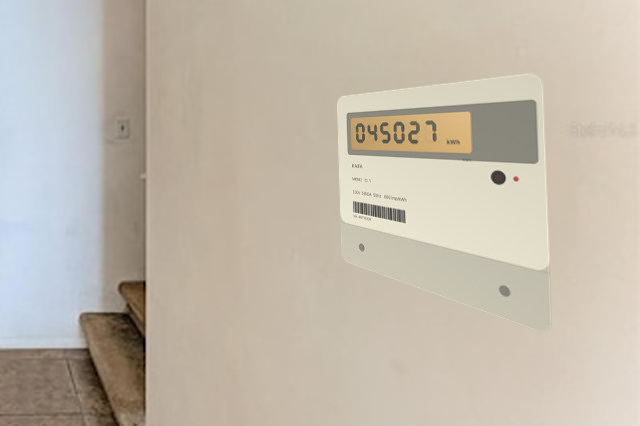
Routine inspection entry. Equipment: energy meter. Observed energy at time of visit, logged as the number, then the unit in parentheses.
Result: 45027 (kWh)
